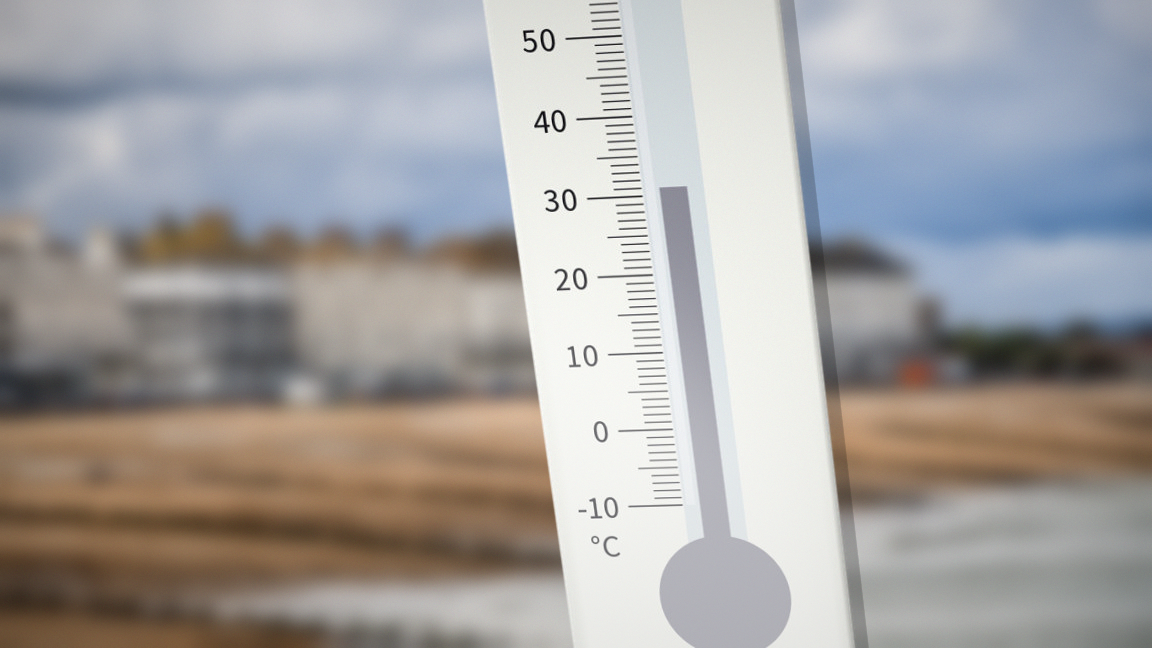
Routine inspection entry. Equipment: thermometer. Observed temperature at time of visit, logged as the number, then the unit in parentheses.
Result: 31 (°C)
